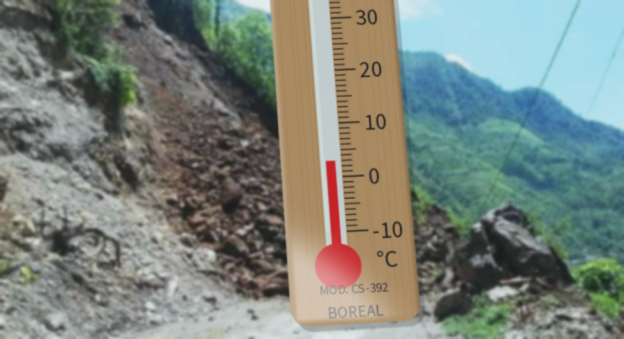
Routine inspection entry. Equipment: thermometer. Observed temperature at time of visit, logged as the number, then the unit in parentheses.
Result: 3 (°C)
